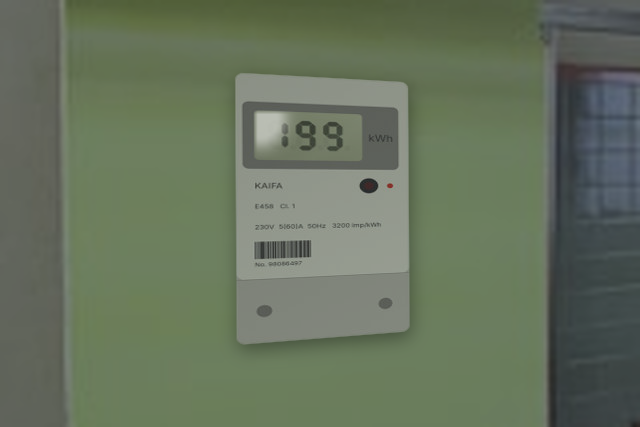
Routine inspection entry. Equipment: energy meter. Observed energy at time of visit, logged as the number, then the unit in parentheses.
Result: 199 (kWh)
